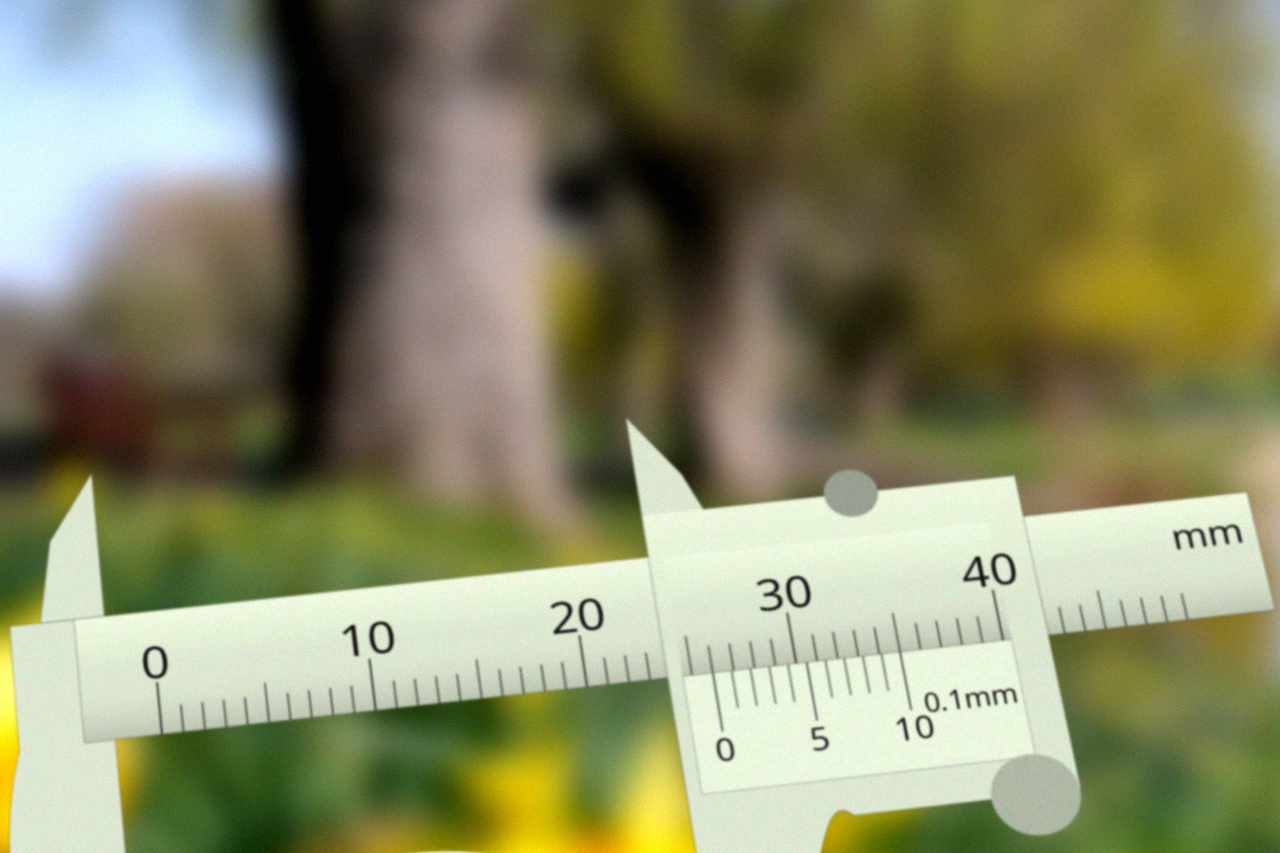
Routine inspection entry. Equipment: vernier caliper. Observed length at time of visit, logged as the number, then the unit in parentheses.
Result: 26.0 (mm)
